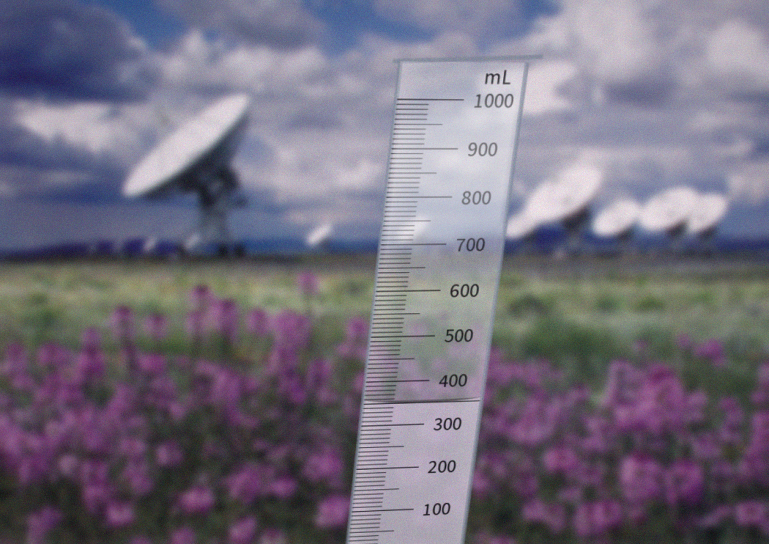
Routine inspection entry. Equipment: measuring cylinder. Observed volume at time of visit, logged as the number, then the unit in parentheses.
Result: 350 (mL)
